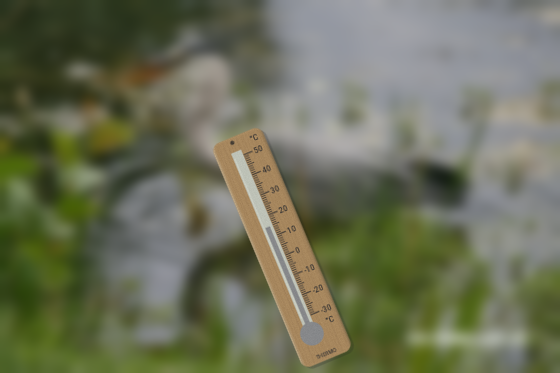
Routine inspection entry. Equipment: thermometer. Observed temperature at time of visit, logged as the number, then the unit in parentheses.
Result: 15 (°C)
